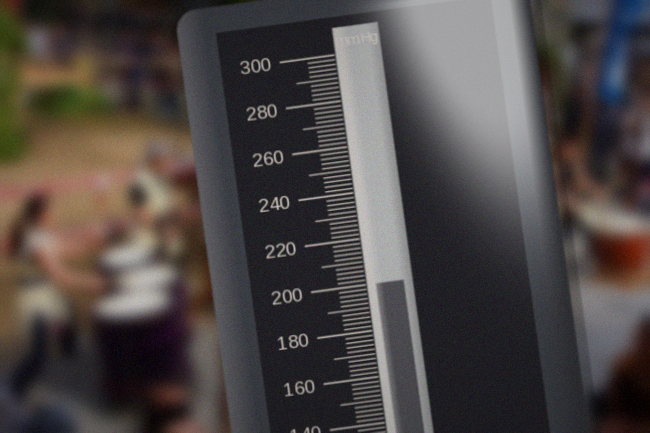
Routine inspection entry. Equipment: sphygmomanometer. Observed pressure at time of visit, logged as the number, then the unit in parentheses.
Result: 200 (mmHg)
